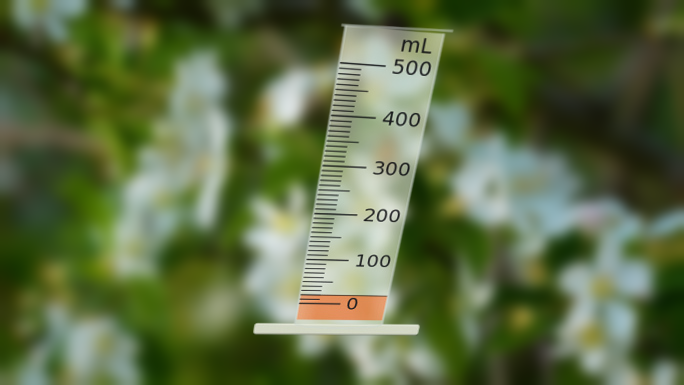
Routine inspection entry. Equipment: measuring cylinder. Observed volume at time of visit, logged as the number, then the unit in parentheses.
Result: 20 (mL)
